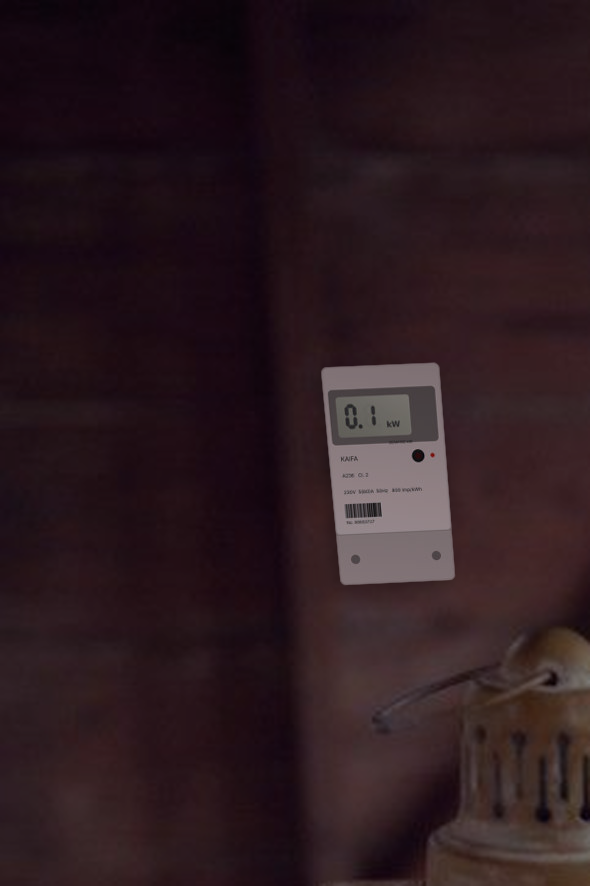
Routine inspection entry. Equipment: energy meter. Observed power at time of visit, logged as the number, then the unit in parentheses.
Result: 0.1 (kW)
